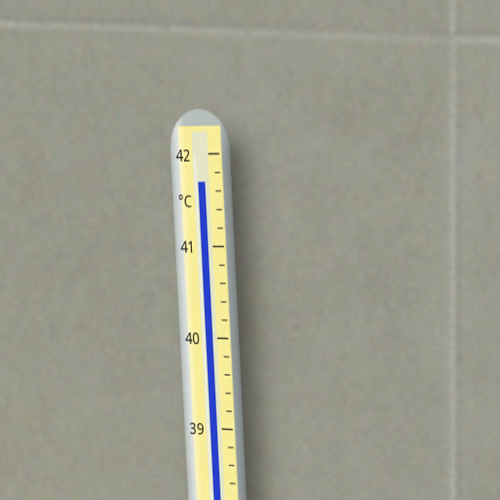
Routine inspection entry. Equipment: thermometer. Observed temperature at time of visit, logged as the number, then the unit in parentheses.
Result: 41.7 (°C)
